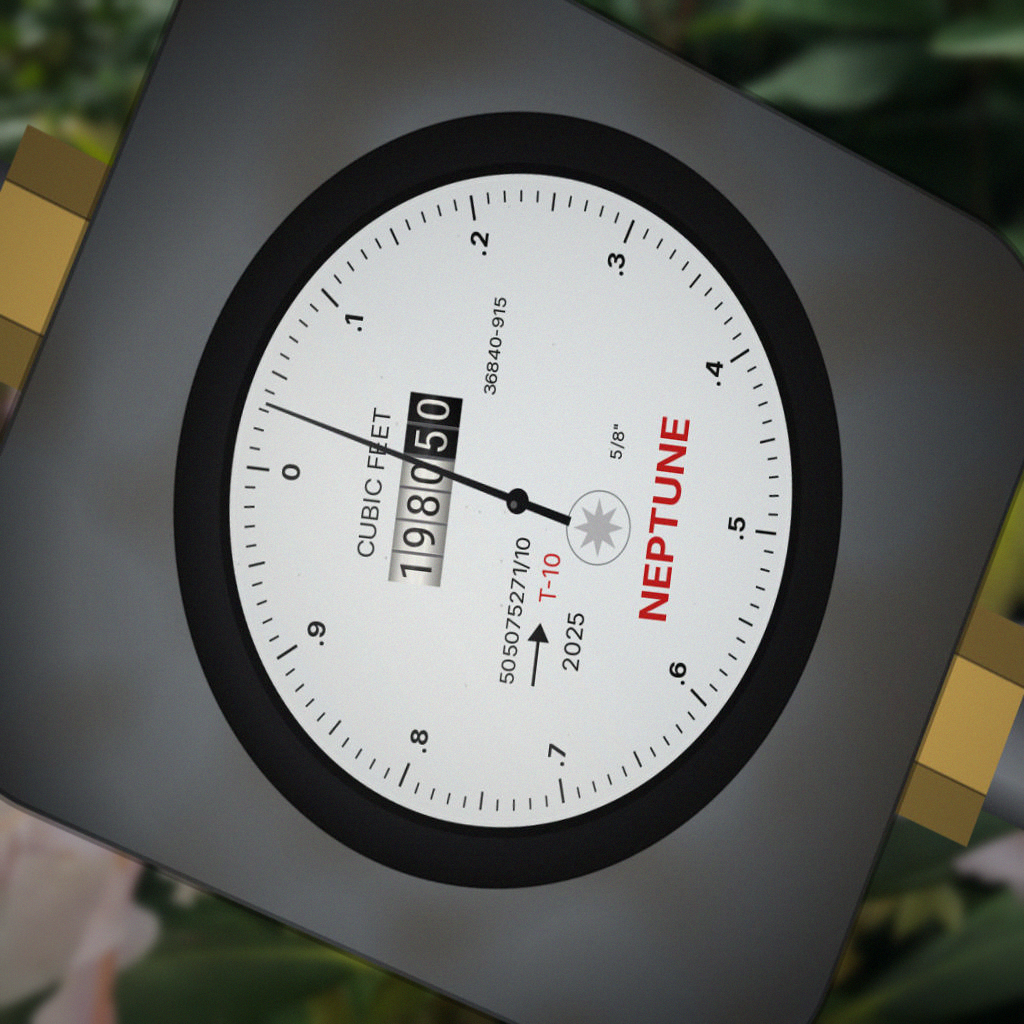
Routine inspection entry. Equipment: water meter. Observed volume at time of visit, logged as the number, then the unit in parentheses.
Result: 198050.03 (ft³)
